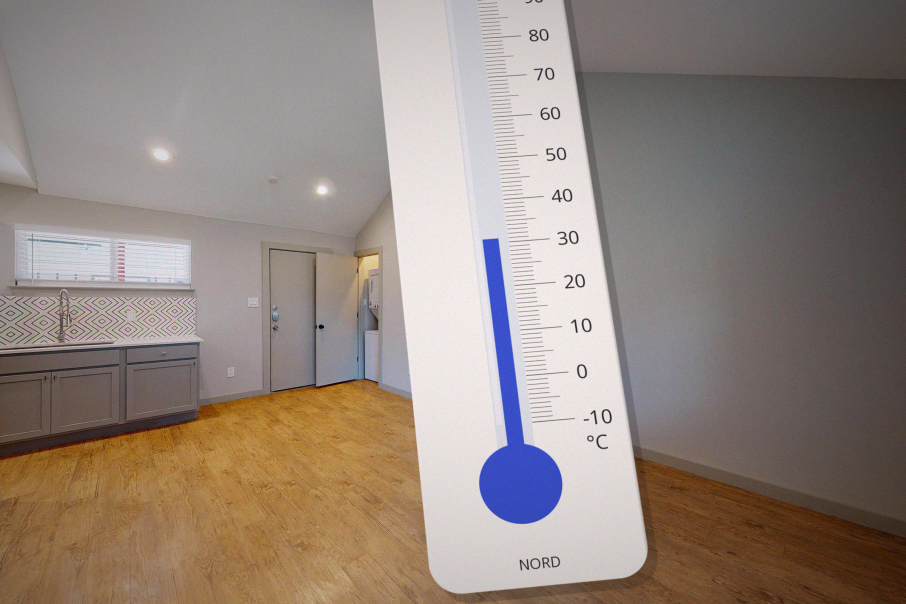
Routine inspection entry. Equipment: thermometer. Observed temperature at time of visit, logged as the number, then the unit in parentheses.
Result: 31 (°C)
